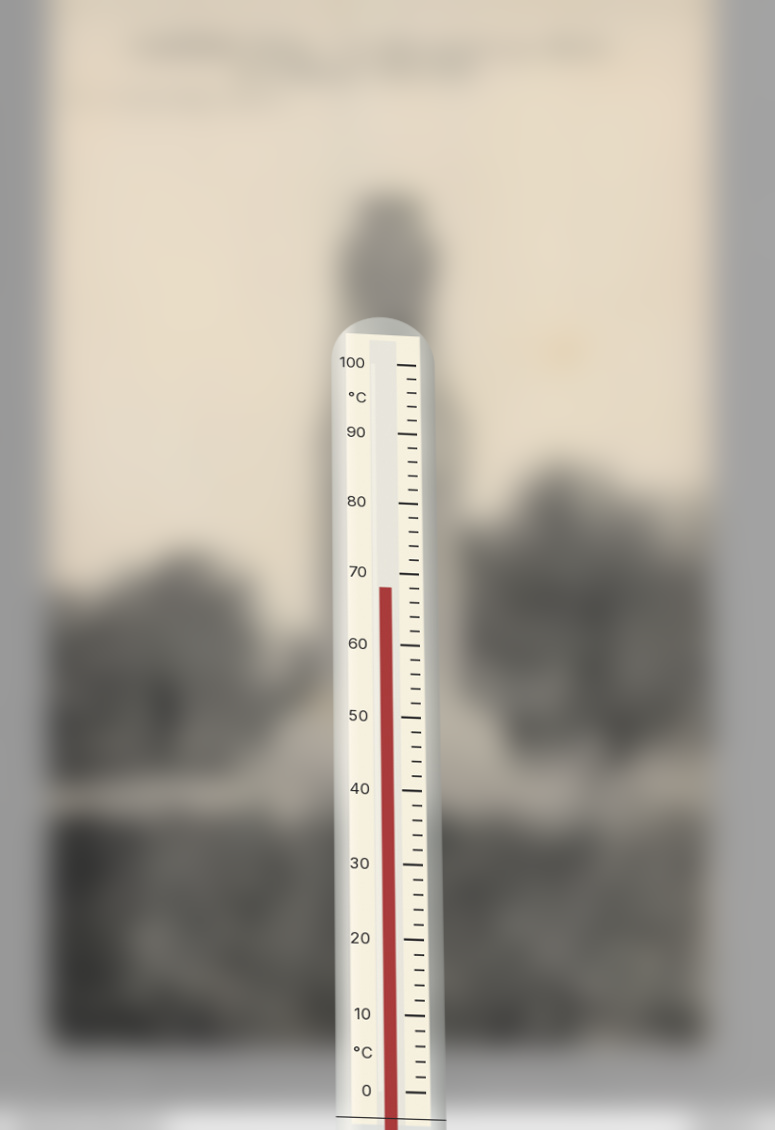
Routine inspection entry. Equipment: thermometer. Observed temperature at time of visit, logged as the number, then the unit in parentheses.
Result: 68 (°C)
